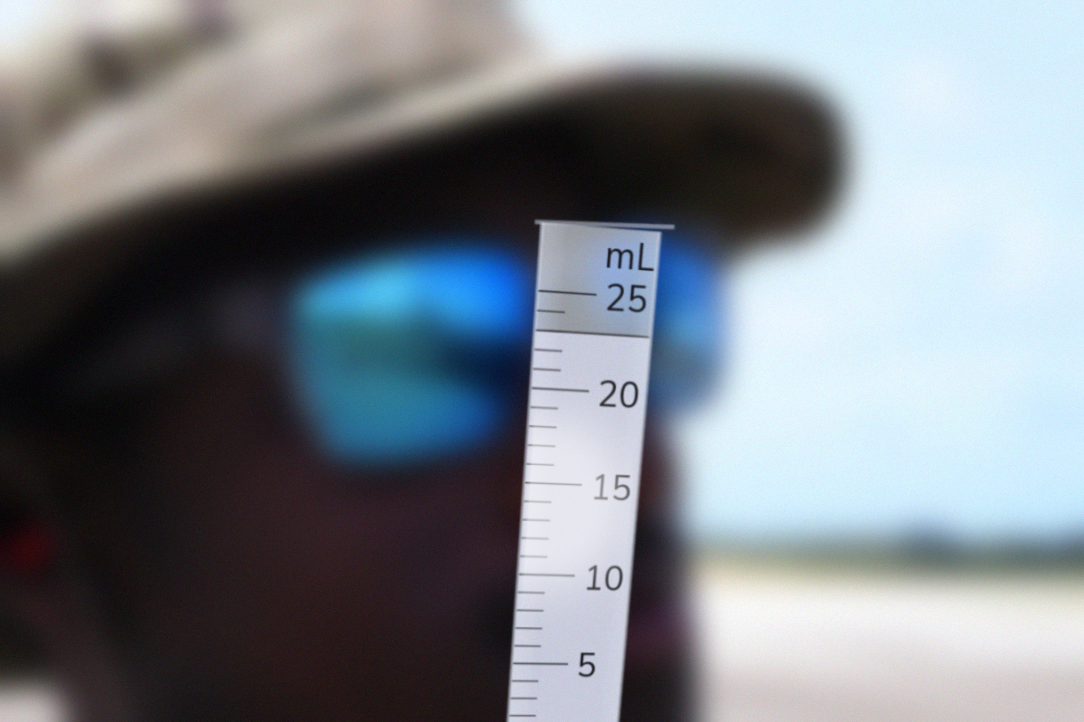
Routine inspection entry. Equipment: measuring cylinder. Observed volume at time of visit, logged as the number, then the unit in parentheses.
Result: 23 (mL)
